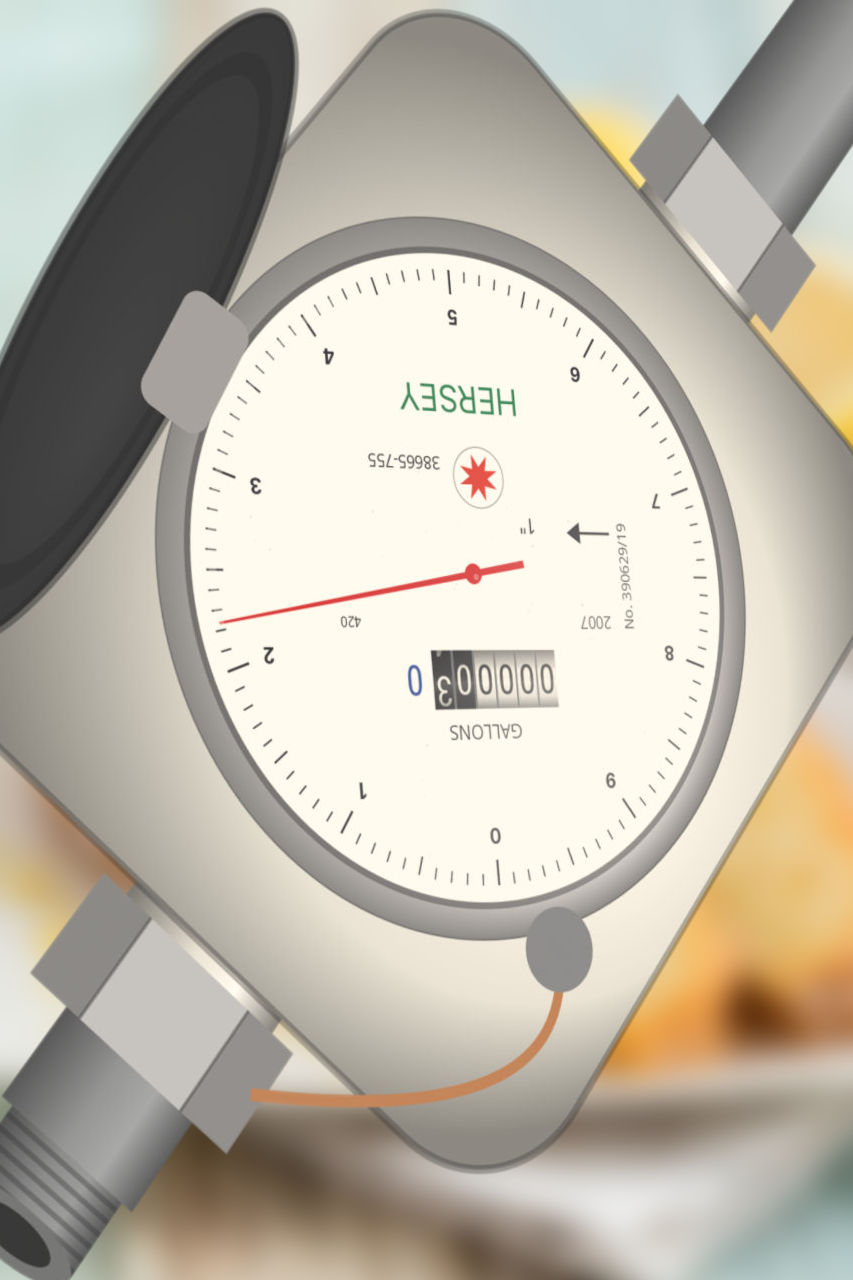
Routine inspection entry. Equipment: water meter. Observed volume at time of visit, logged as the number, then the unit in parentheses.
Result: 32.2 (gal)
